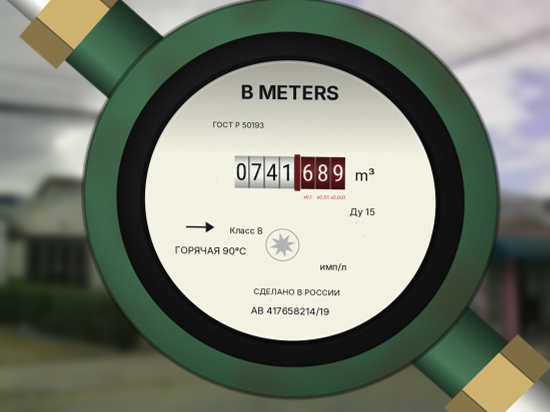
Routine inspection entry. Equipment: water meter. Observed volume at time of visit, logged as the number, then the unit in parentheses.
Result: 741.689 (m³)
